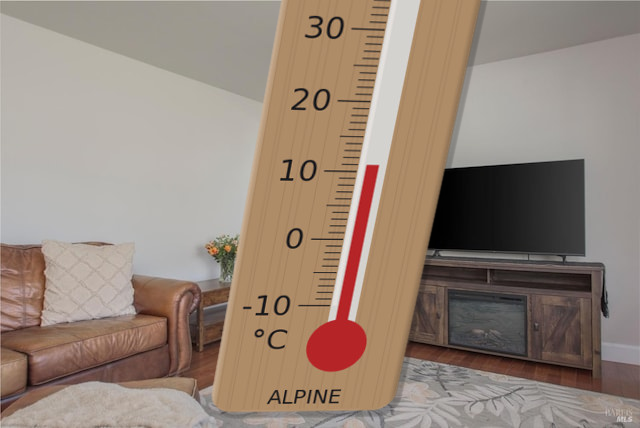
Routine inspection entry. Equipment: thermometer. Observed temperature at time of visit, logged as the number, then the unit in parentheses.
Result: 11 (°C)
